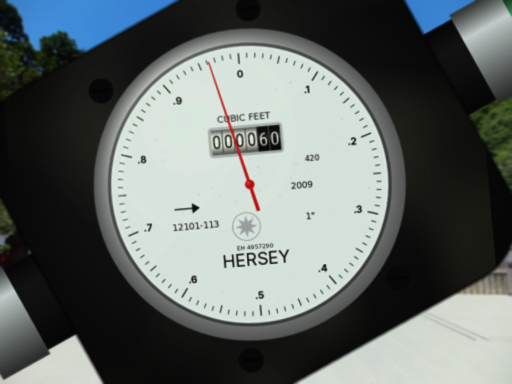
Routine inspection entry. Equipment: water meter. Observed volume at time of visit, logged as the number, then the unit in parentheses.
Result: 59.96 (ft³)
